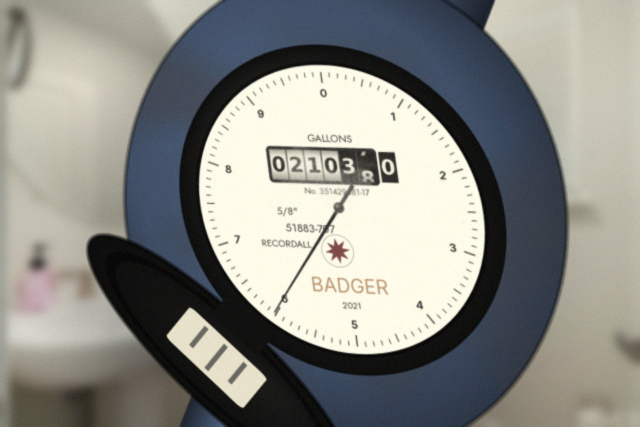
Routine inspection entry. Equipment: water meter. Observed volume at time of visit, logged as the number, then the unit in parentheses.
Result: 210376.0 (gal)
